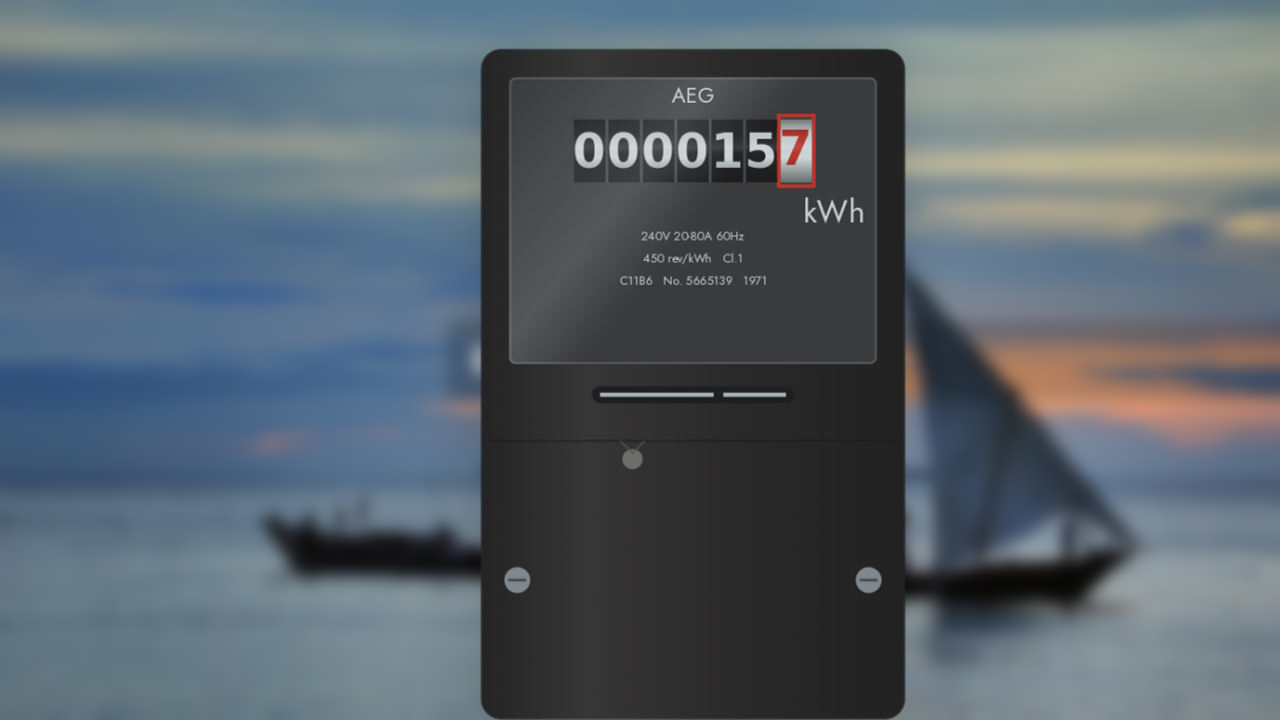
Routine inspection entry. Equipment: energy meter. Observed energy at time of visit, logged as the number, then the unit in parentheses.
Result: 15.7 (kWh)
